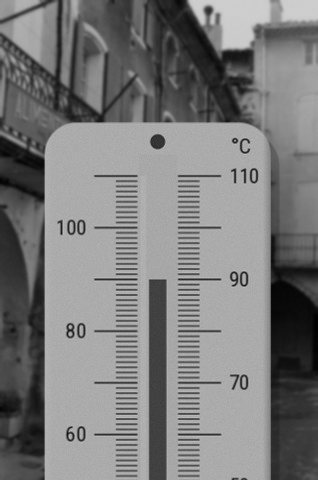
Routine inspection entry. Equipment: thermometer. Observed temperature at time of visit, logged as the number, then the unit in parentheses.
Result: 90 (°C)
